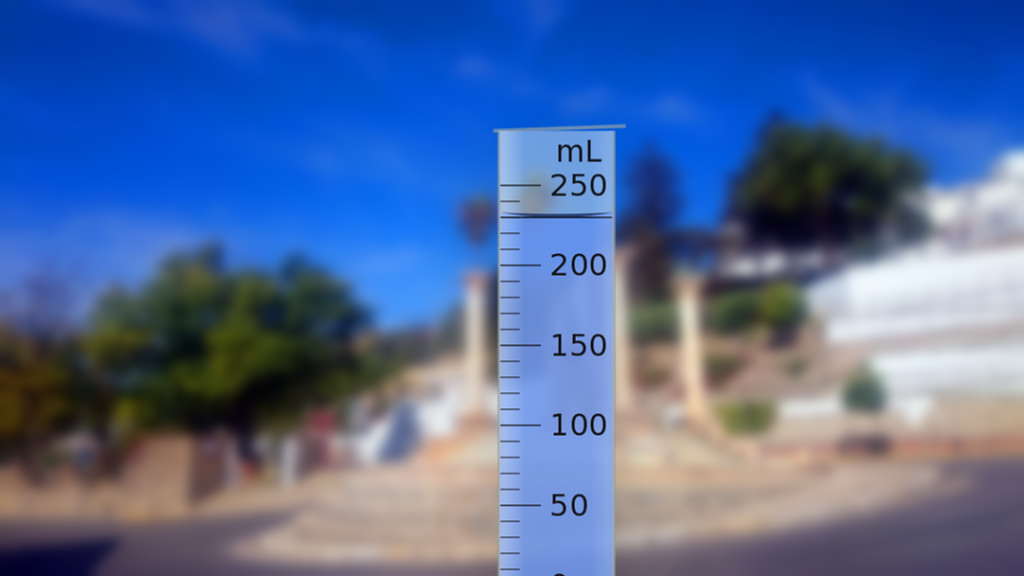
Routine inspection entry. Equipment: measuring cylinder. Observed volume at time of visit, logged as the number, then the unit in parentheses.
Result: 230 (mL)
